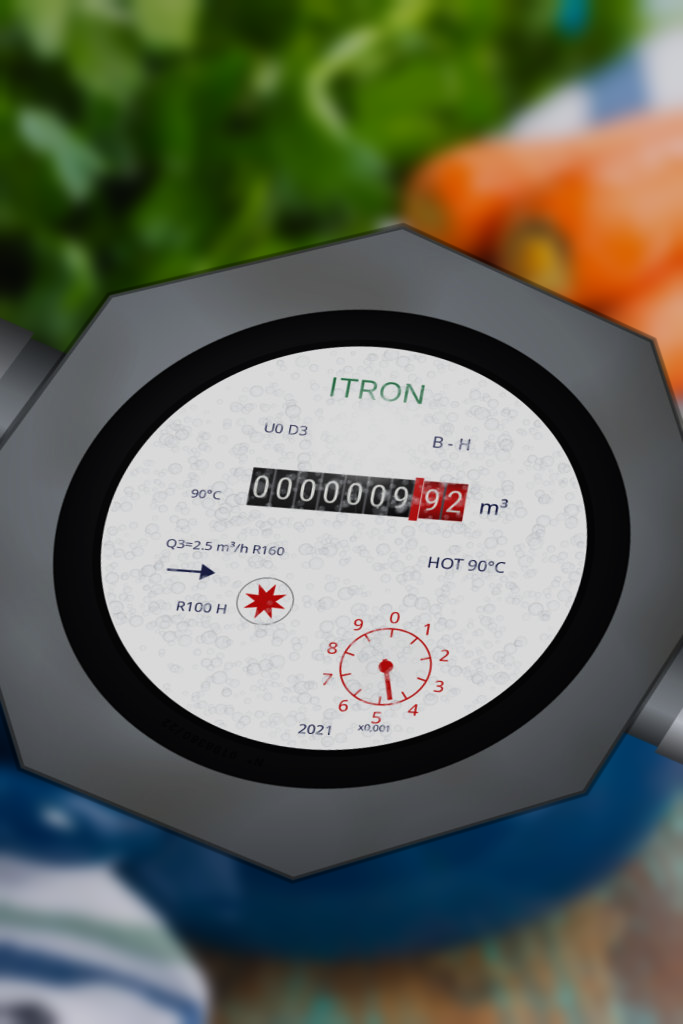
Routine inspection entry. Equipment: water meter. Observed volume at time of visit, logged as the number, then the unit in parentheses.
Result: 9.924 (m³)
